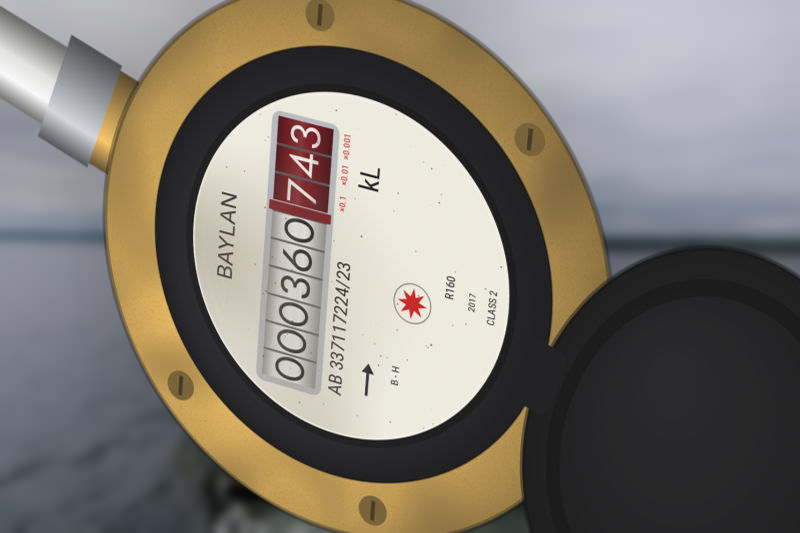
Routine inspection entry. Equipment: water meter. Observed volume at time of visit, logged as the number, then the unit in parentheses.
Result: 360.743 (kL)
